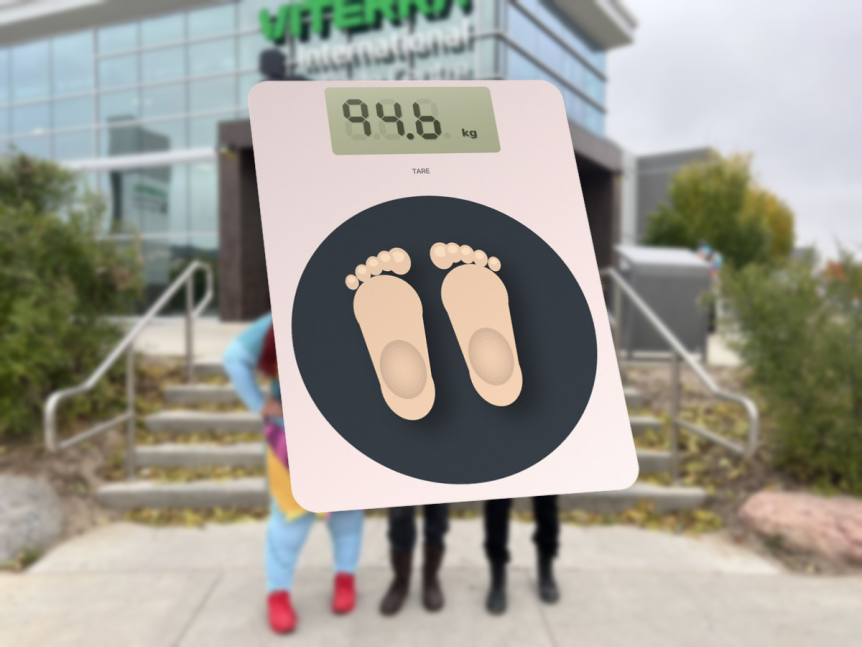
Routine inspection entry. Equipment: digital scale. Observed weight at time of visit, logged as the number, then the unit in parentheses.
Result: 94.6 (kg)
